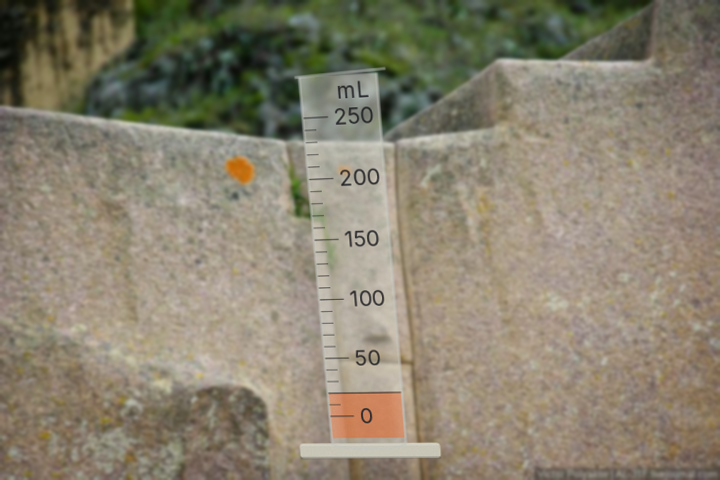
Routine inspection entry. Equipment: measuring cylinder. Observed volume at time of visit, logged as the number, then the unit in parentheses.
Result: 20 (mL)
